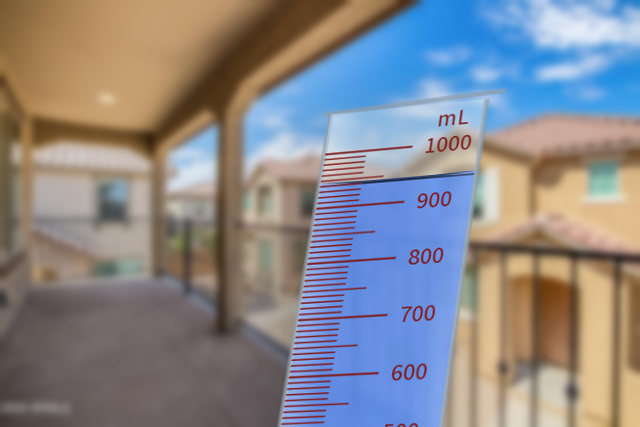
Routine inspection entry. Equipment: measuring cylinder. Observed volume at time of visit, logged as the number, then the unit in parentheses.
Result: 940 (mL)
